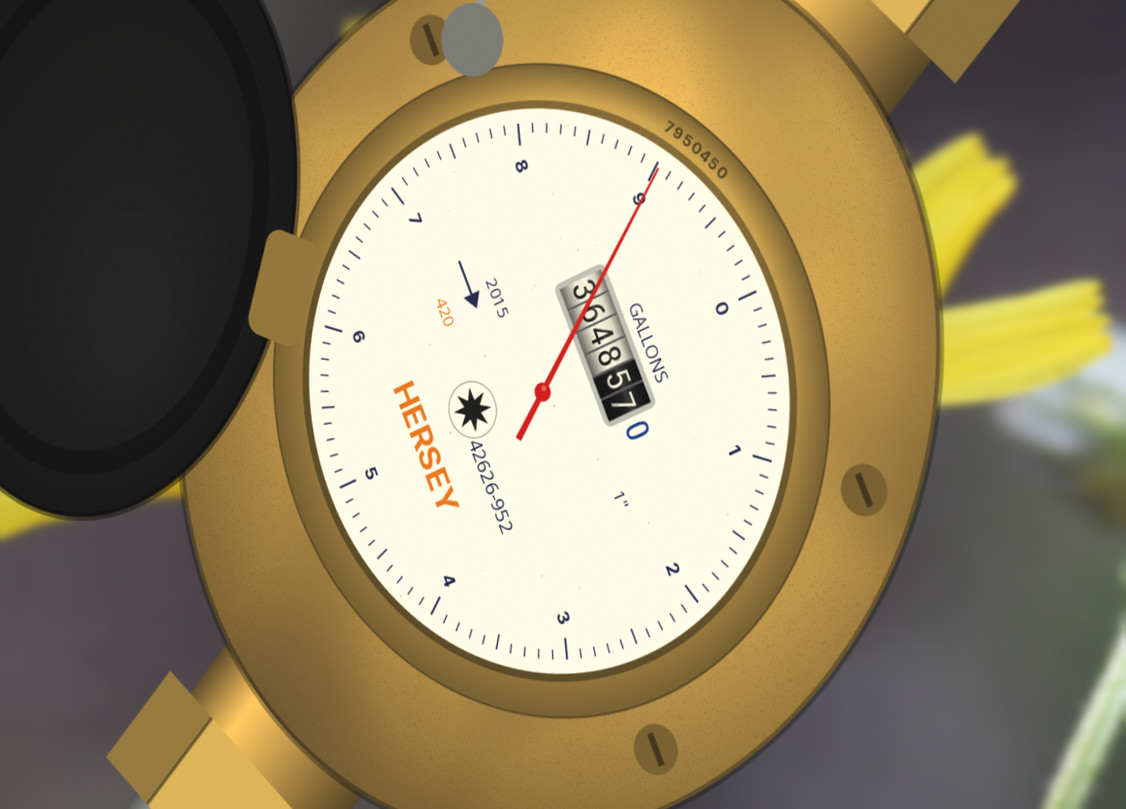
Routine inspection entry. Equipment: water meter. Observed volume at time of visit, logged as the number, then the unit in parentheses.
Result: 3648569.0 (gal)
